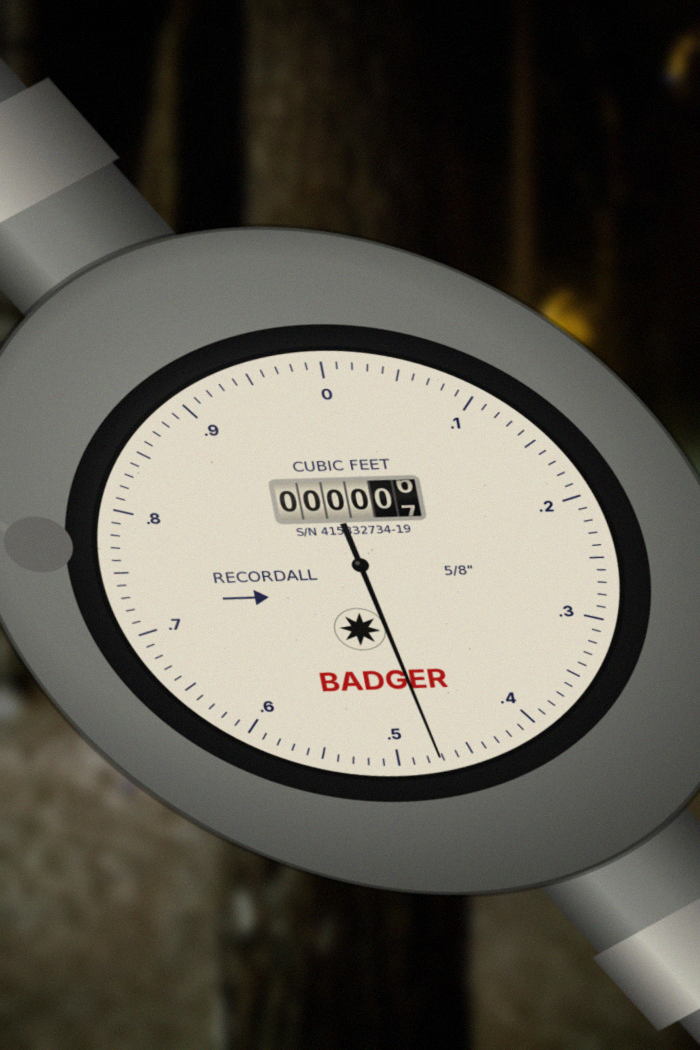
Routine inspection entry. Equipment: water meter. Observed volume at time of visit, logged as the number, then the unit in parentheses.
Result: 6.47 (ft³)
